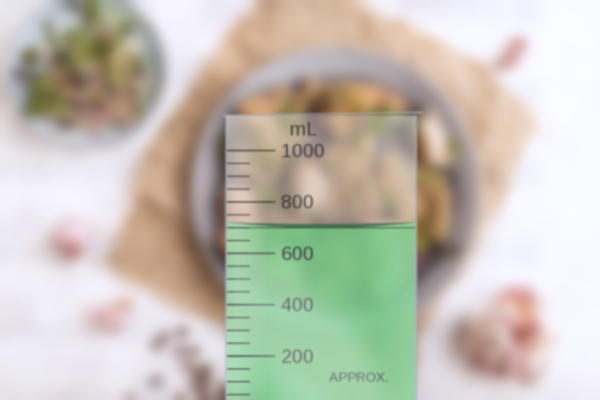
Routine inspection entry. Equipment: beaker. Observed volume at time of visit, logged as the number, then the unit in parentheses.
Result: 700 (mL)
